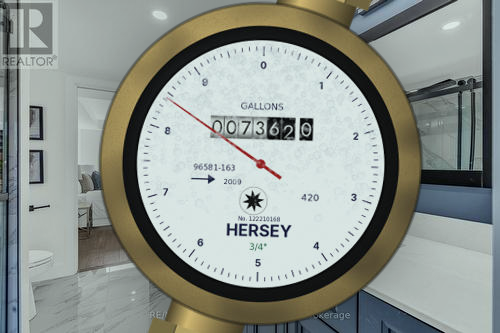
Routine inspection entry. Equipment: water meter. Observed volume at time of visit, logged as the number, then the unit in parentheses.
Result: 73618.4 (gal)
